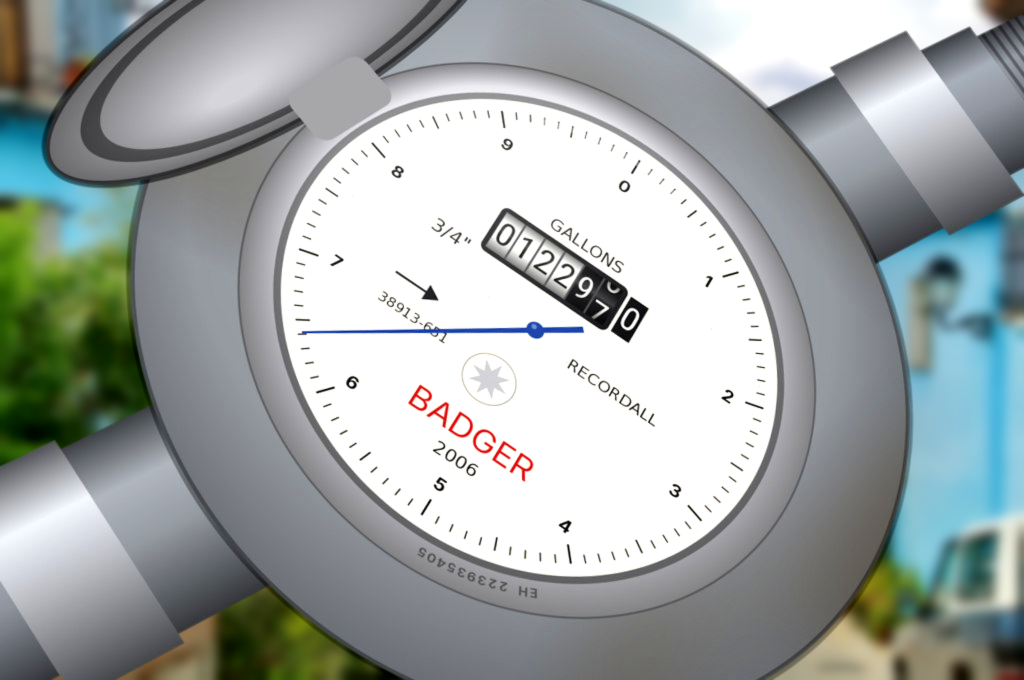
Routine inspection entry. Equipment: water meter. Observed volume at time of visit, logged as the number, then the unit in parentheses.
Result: 122966.4 (gal)
